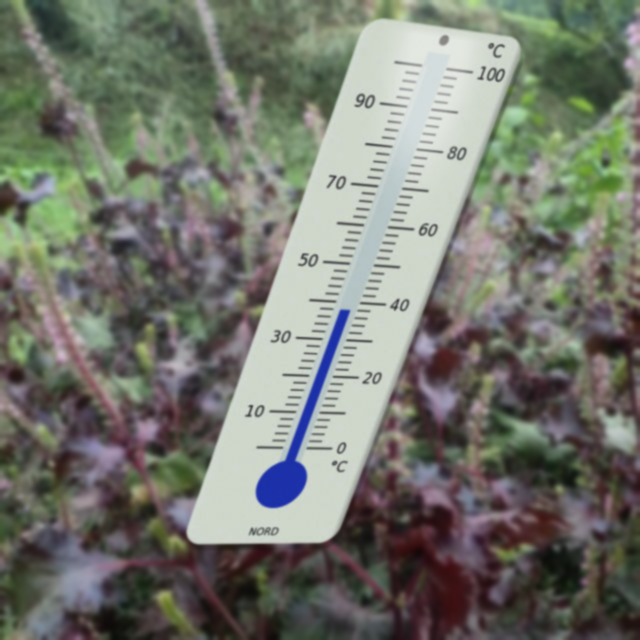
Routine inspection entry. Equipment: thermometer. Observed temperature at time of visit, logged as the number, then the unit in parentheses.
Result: 38 (°C)
